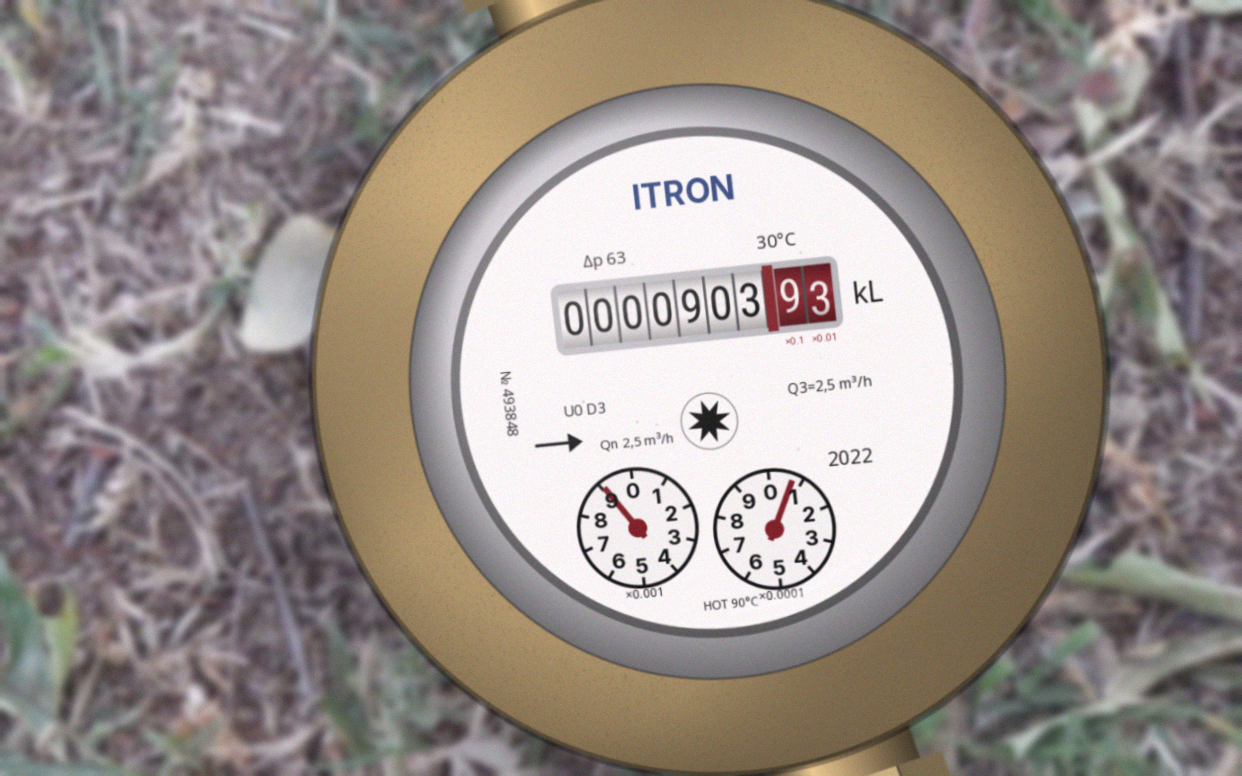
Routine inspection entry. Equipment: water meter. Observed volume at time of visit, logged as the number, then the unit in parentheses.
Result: 903.9290 (kL)
